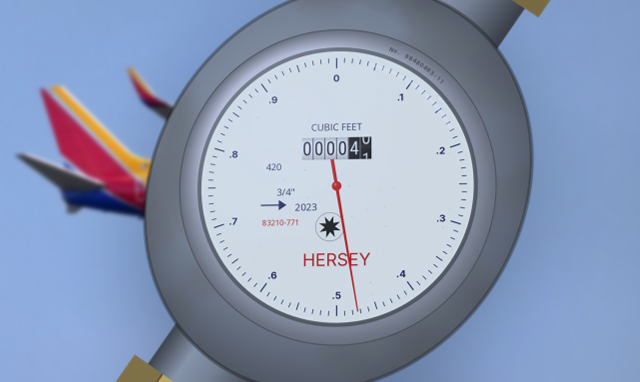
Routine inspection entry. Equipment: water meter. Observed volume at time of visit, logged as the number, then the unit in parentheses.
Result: 40.47 (ft³)
